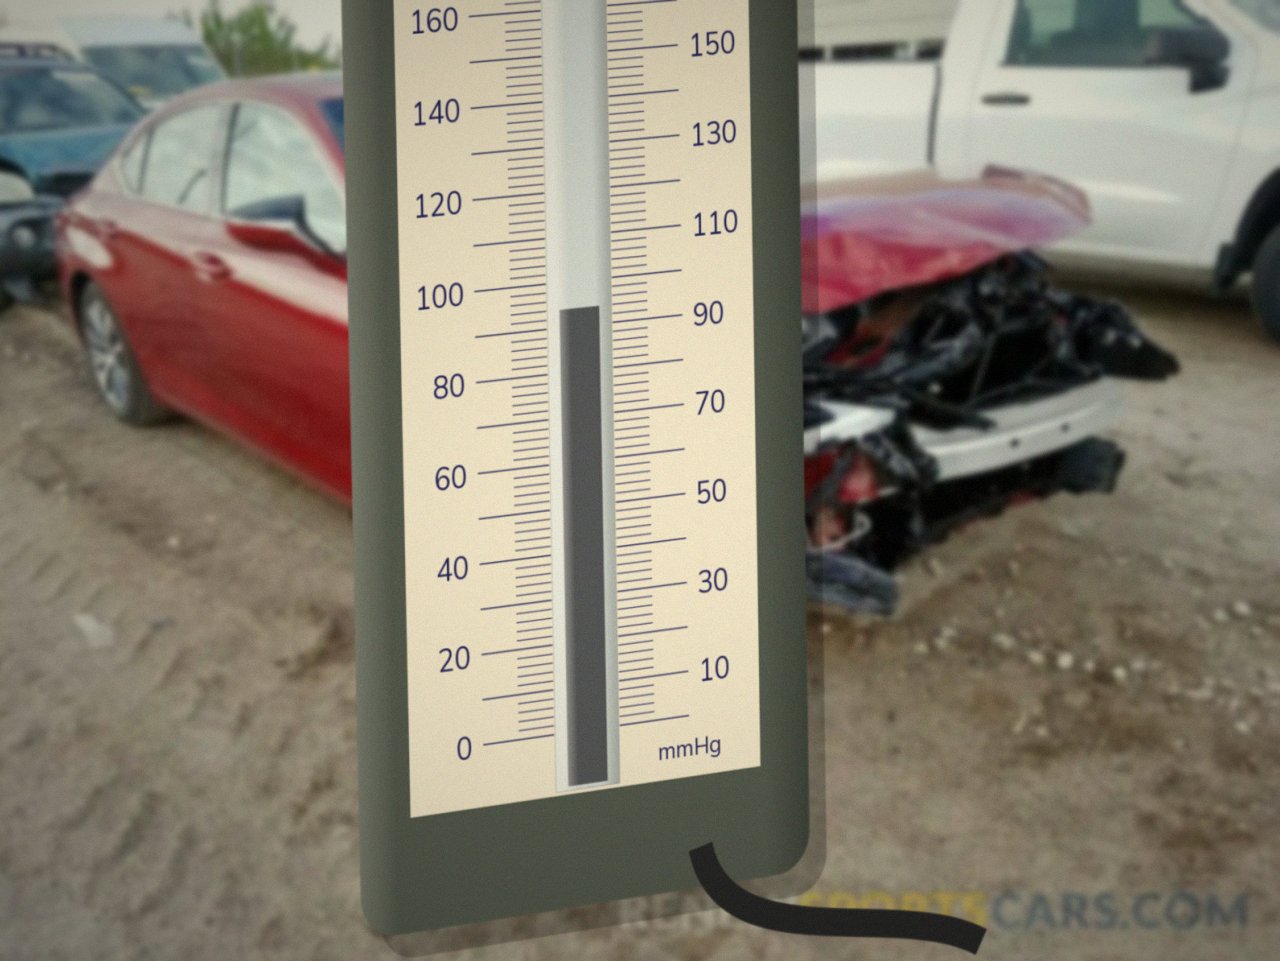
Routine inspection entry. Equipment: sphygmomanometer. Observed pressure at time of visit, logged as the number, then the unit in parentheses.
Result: 94 (mmHg)
